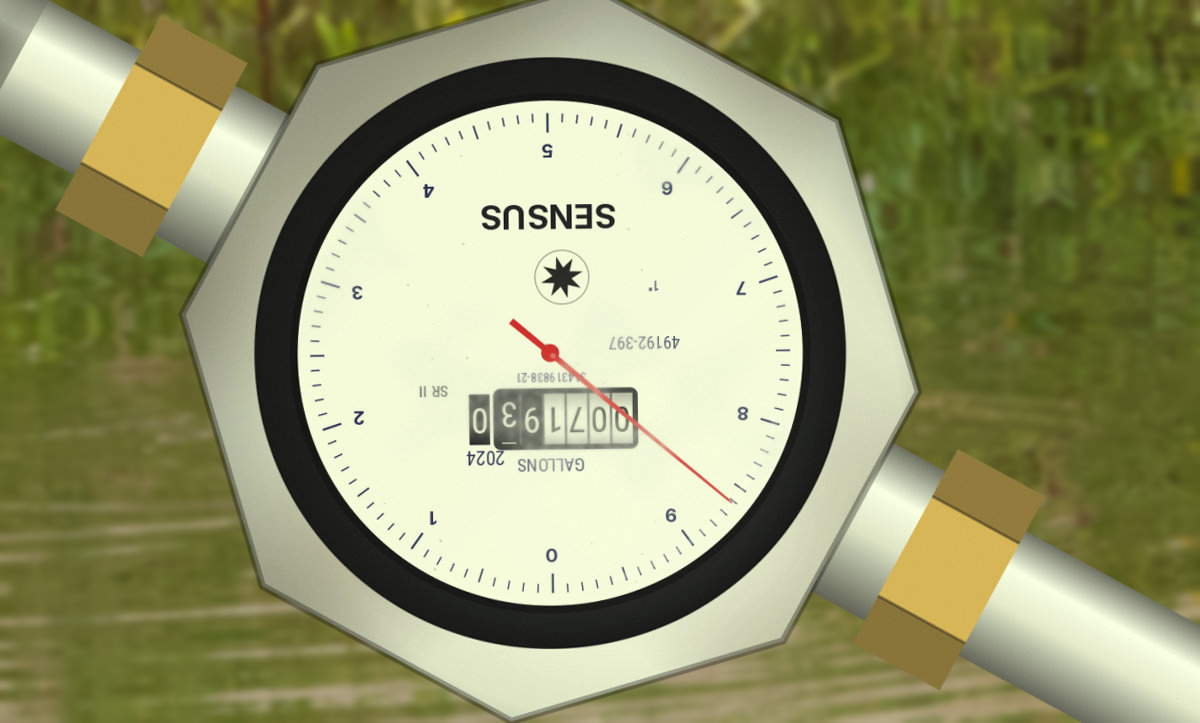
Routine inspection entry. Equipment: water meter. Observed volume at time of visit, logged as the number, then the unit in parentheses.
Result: 71928.6 (gal)
